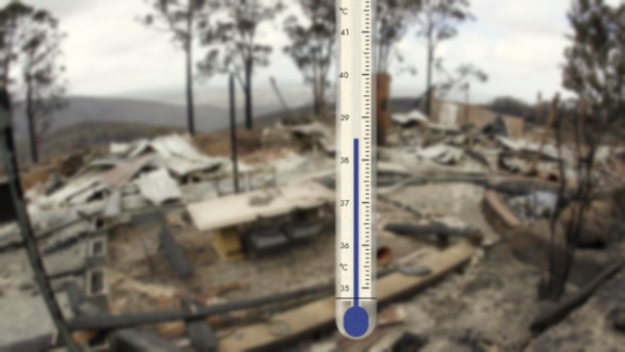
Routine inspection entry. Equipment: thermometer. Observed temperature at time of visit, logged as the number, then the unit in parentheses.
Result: 38.5 (°C)
